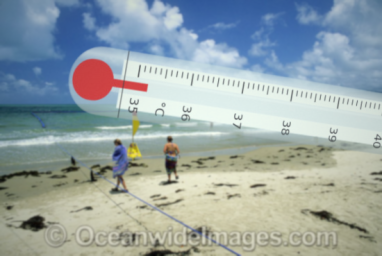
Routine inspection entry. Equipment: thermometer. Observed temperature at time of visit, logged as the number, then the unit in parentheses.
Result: 35.2 (°C)
